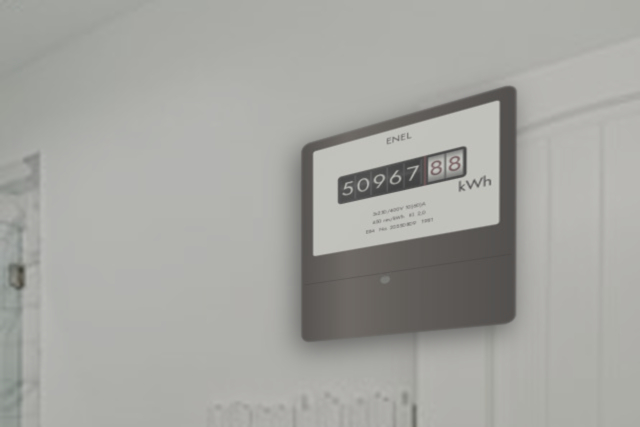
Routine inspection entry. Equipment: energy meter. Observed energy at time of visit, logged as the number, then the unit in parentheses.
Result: 50967.88 (kWh)
